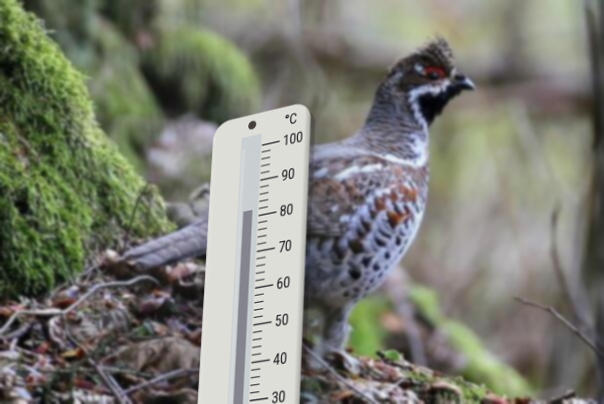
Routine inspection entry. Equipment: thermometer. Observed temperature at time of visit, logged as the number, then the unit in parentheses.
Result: 82 (°C)
